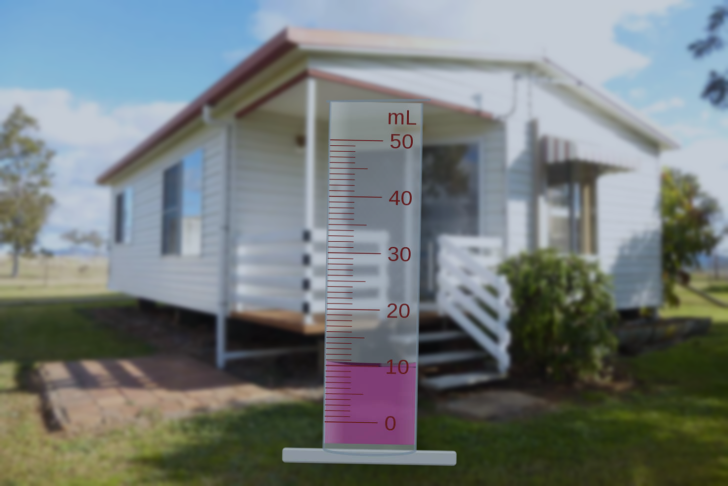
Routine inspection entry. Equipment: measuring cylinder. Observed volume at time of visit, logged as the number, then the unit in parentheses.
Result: 10 (mL)
